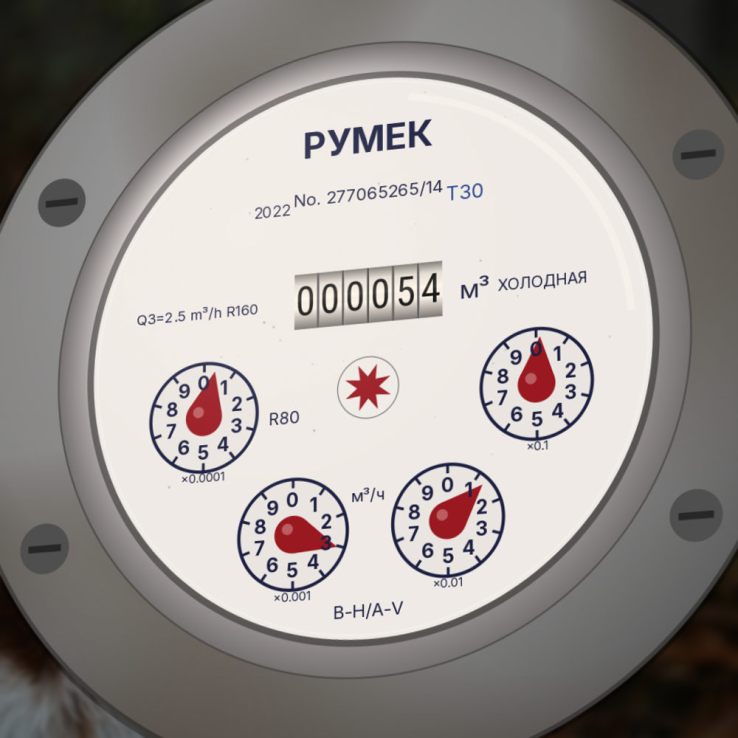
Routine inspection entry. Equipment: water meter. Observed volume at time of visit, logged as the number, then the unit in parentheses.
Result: 54.0130 (m³)
